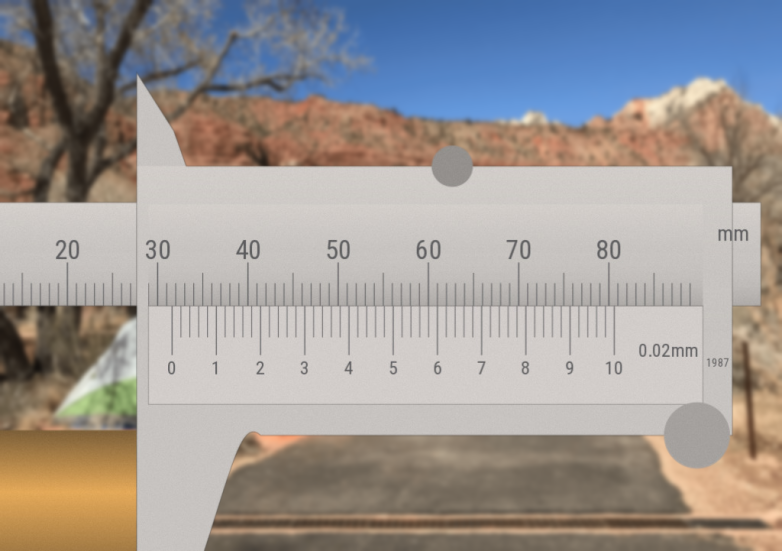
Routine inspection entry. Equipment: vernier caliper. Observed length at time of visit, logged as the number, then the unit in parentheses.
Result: 31.6 (mm)
